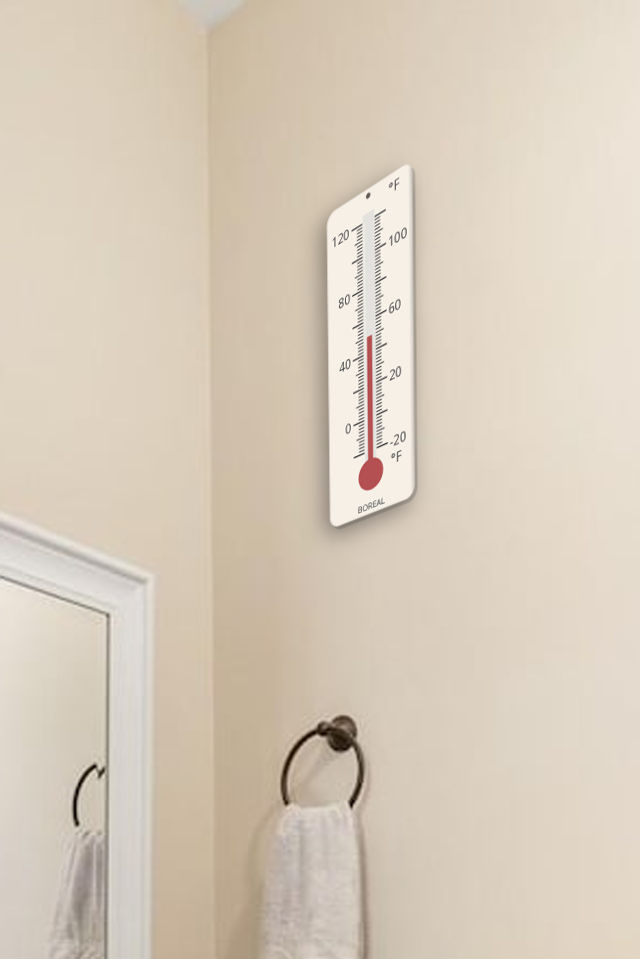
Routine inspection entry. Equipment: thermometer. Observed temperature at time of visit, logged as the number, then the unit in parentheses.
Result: 50 (°F)
